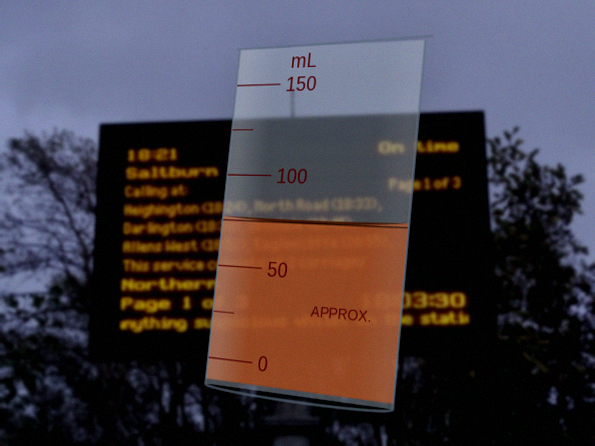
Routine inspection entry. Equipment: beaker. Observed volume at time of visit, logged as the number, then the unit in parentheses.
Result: 75 (mL)
